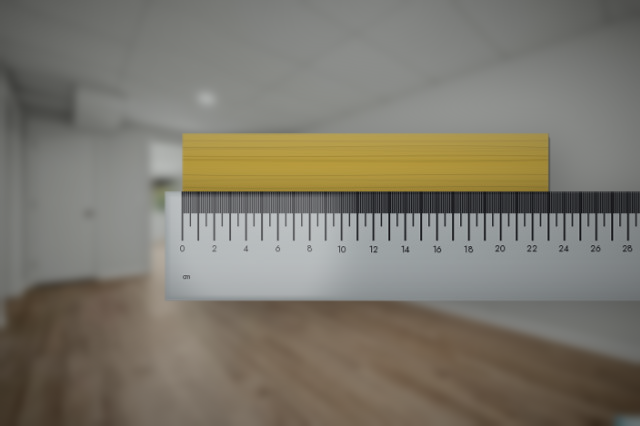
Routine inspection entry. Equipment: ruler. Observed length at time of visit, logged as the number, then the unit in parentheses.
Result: 23 (cm)
